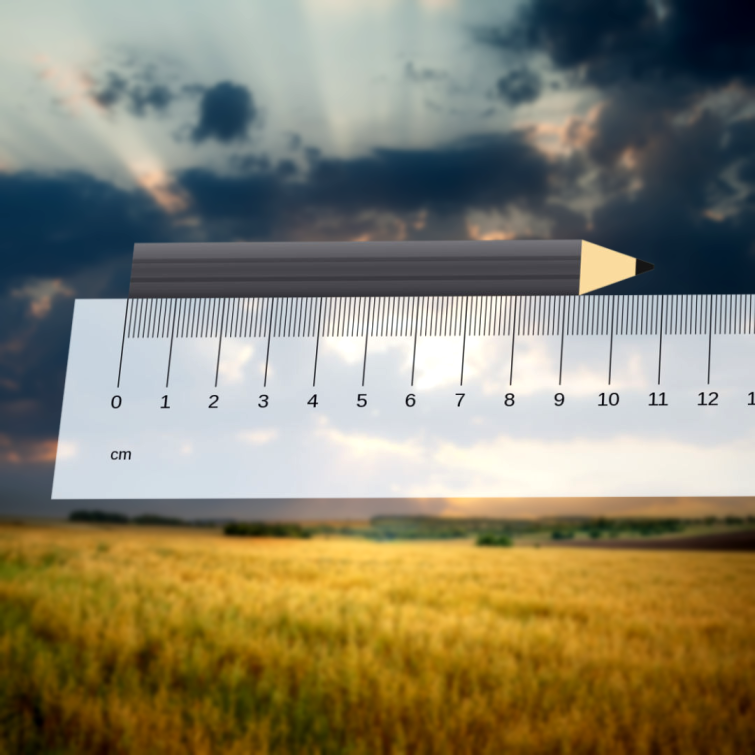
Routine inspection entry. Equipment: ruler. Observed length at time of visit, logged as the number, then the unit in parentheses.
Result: 10.8 (cm)
